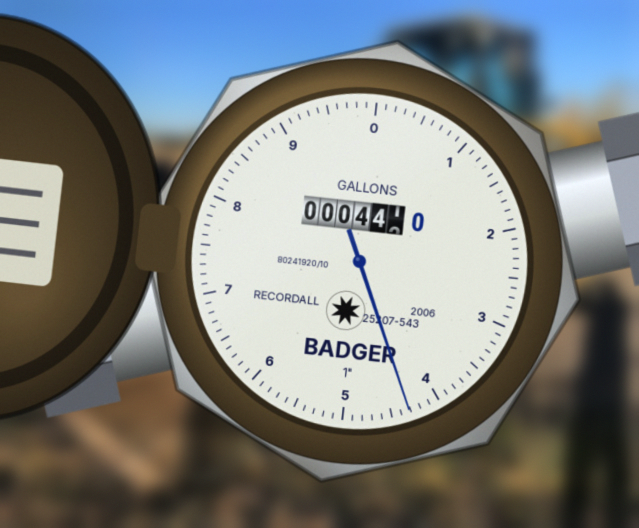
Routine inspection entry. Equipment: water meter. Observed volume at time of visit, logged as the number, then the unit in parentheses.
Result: 4414.3 (gal)
